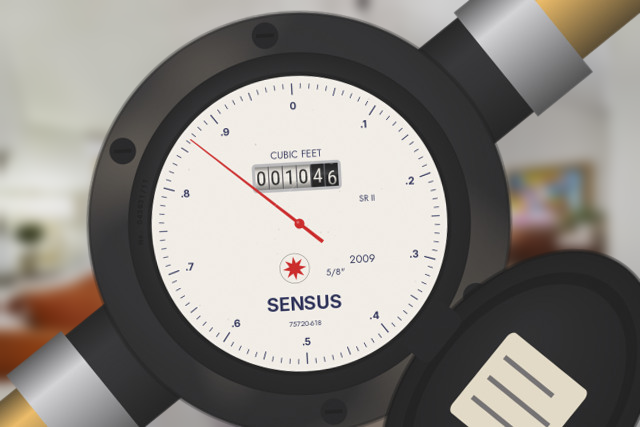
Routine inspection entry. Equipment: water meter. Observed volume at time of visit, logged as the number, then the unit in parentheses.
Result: 1045.86 (ft³)
